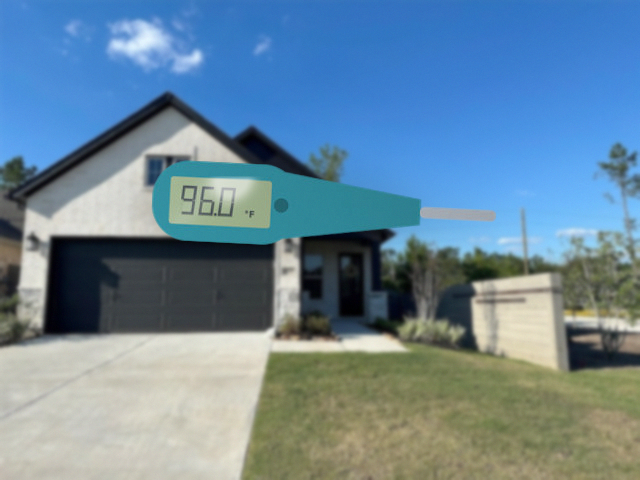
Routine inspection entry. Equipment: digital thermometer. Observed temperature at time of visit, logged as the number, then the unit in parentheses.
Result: 96.0 (°F)
